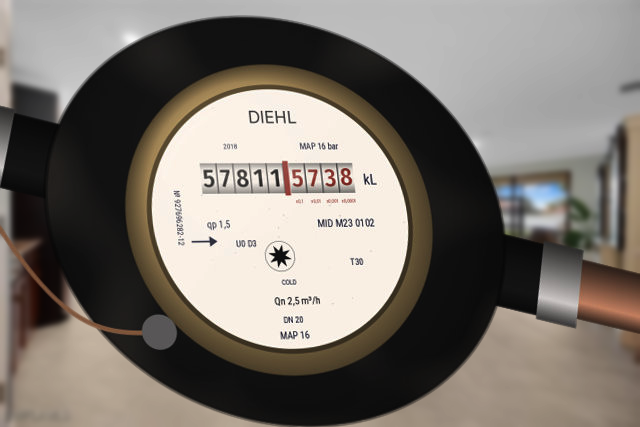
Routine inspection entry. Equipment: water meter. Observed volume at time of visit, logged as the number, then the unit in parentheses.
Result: 57811.5738 (kL)
